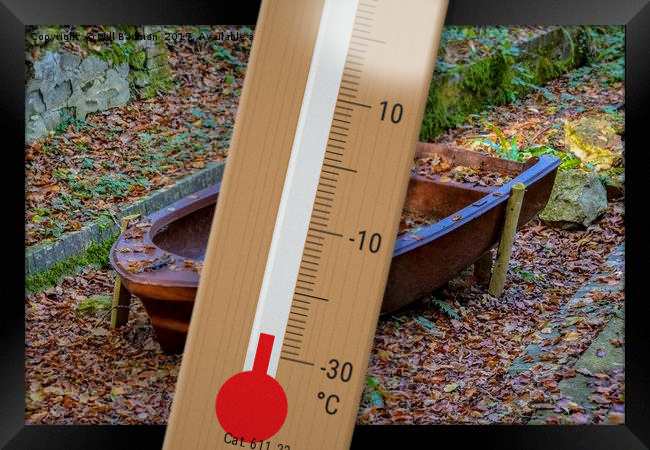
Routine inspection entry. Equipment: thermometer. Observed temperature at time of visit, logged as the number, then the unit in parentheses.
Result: -27 (°C)
